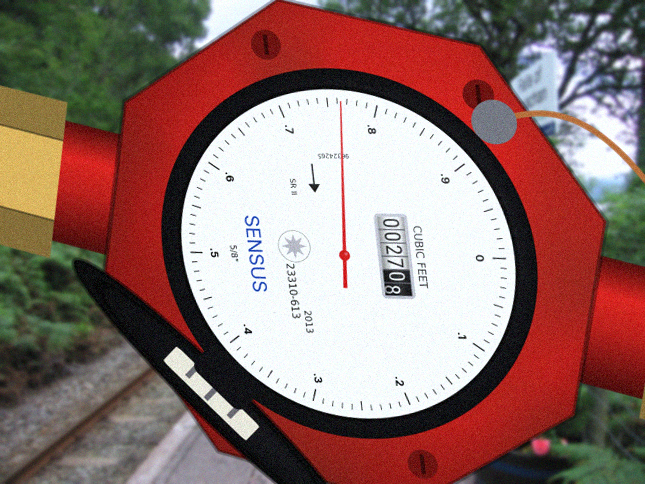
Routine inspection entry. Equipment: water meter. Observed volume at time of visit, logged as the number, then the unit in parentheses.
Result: 2707.76 (ft³)
